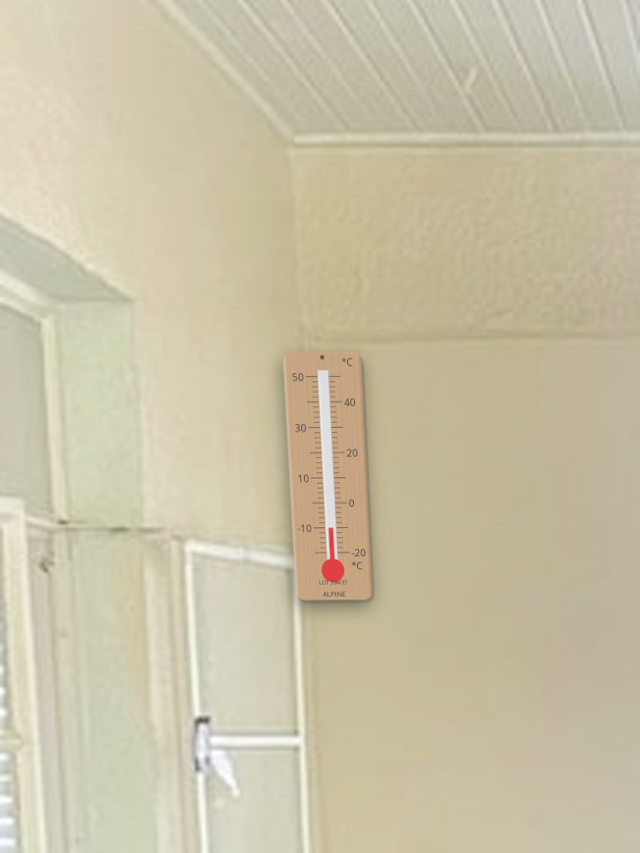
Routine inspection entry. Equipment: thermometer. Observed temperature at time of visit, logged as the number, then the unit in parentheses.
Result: -10 (°C)
